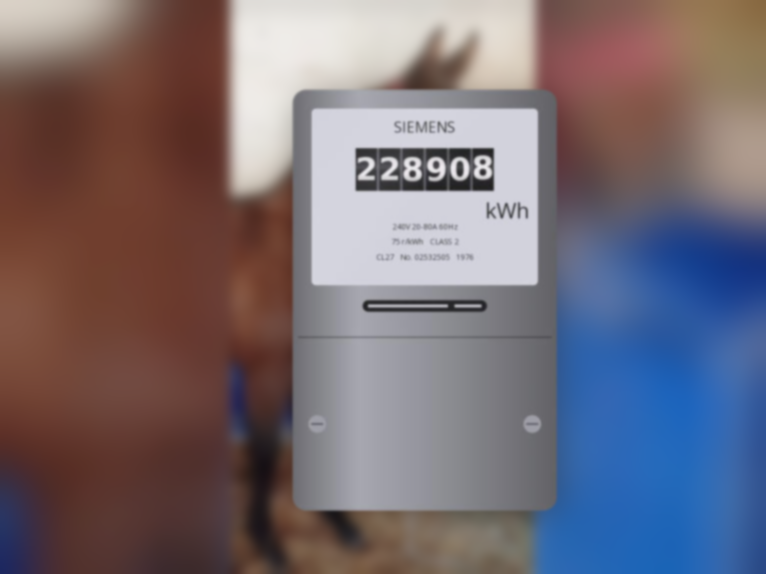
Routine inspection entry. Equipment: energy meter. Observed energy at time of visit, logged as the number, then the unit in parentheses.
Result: 228908 (kWh)
